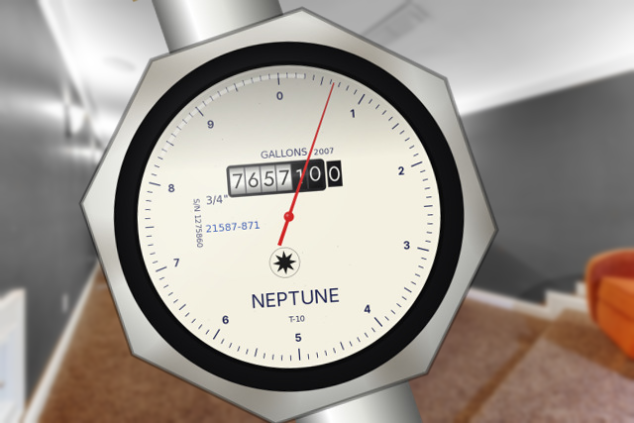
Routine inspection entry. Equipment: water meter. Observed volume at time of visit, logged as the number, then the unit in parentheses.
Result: 7657100.6 (gal)
